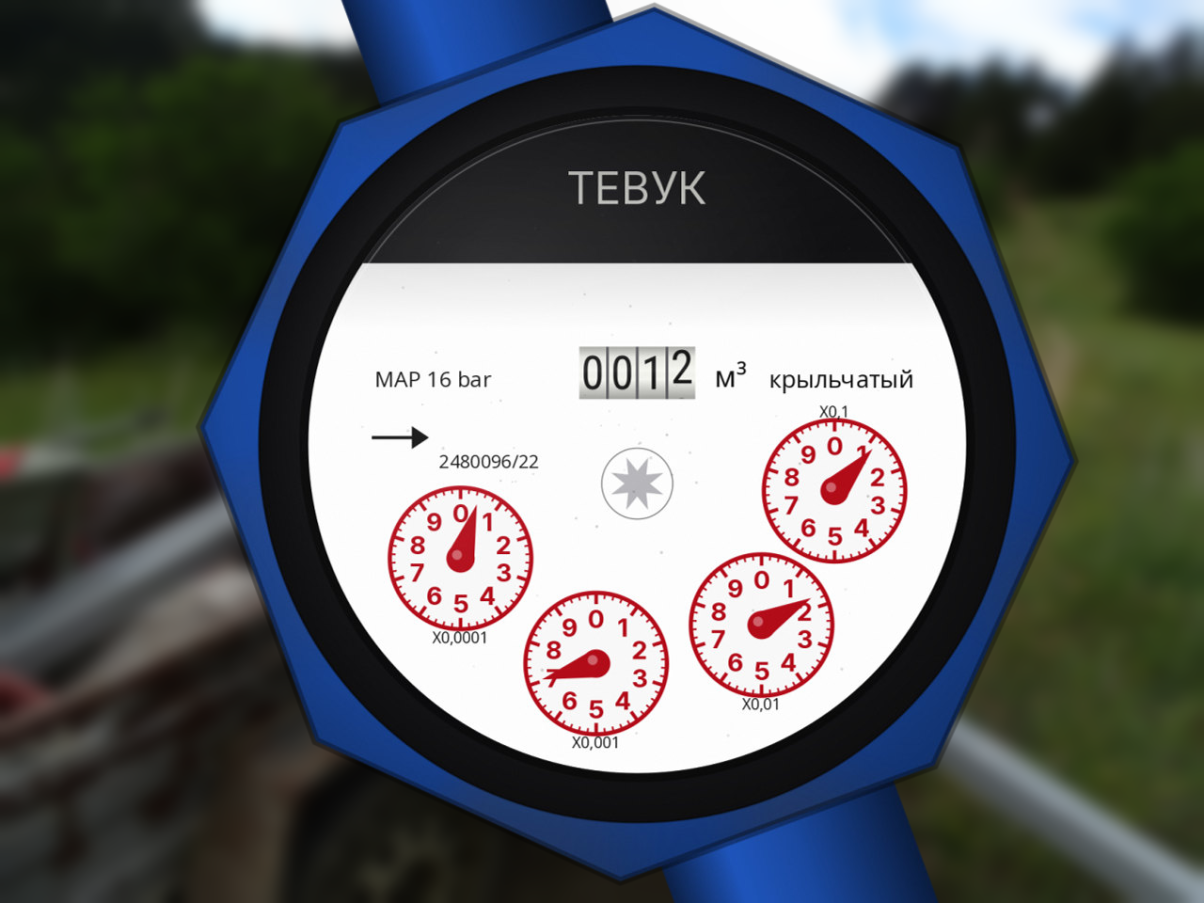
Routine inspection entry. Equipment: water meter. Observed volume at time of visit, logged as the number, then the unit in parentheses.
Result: 12.1170 (m³)
